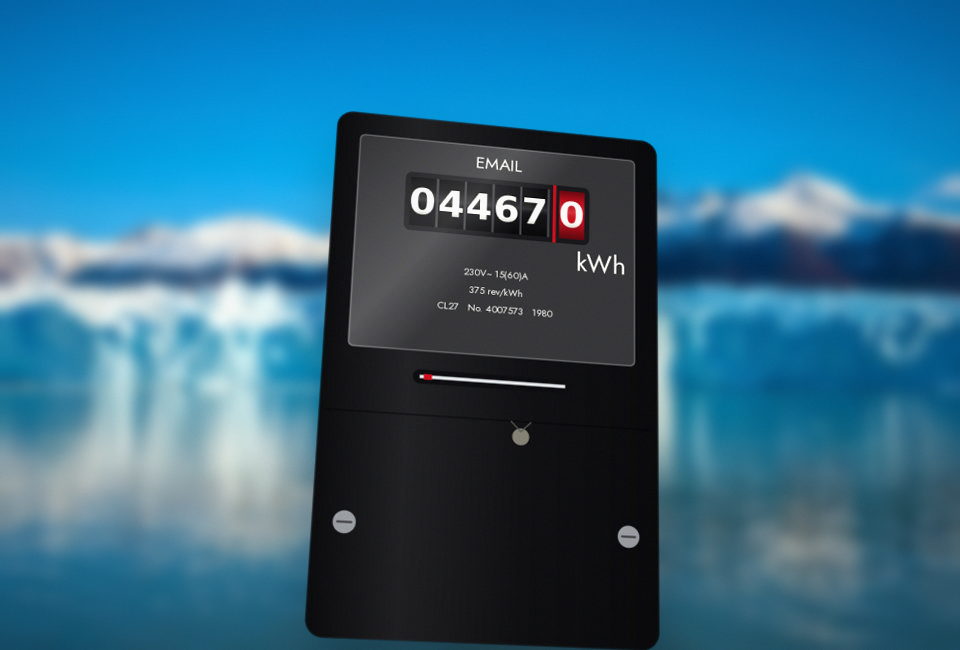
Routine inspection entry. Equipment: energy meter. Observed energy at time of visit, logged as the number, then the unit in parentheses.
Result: 4467.0 (kWh)
